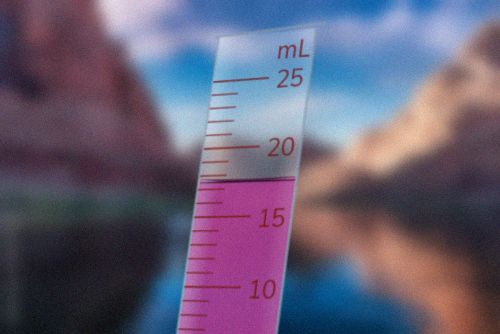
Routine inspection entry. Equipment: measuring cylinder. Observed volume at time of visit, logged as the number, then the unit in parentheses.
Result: 17.5 (mL)
